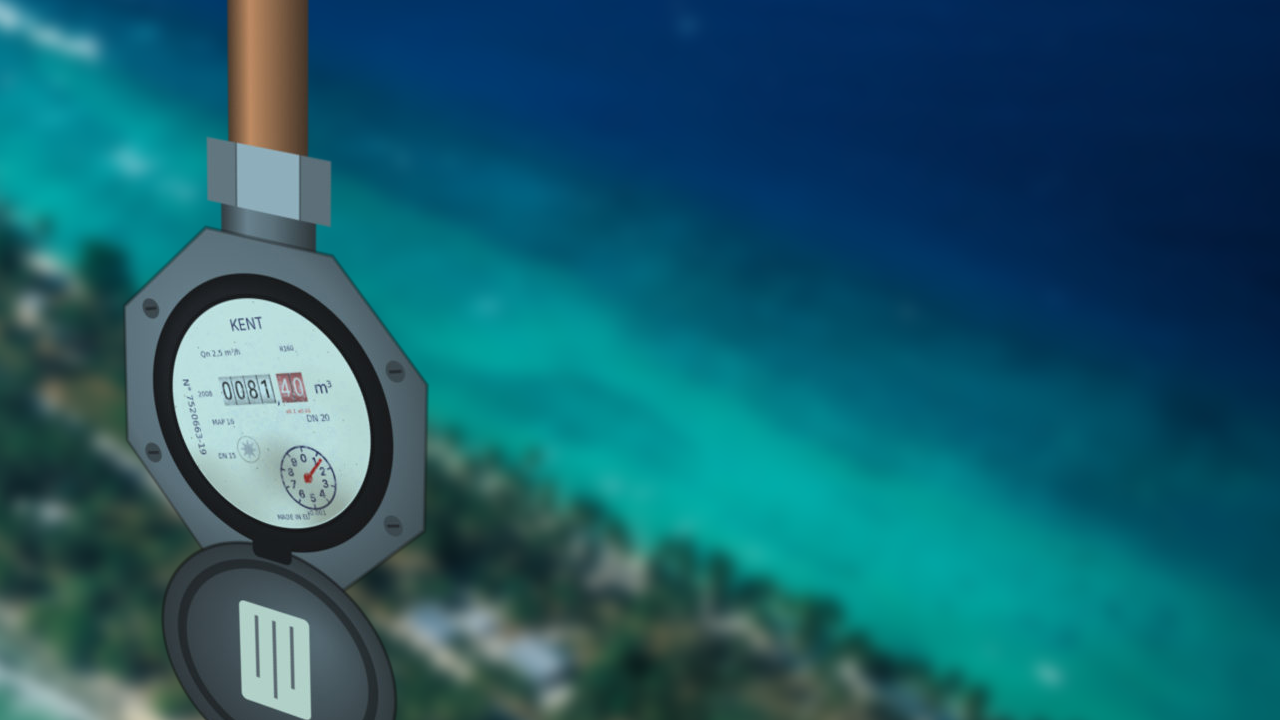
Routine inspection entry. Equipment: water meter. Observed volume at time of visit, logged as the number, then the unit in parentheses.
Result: 81.401 (m³)
